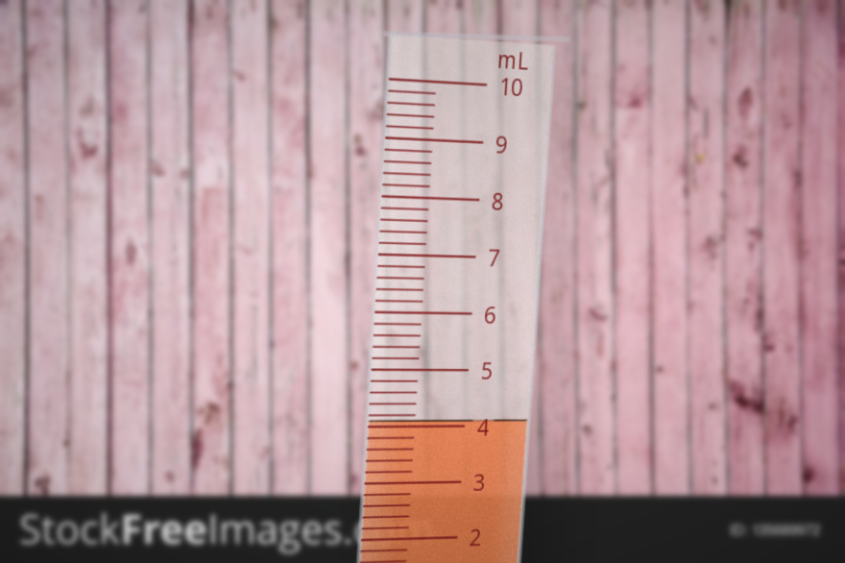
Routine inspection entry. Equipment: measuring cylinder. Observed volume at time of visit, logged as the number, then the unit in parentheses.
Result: 4.1 (mL)
